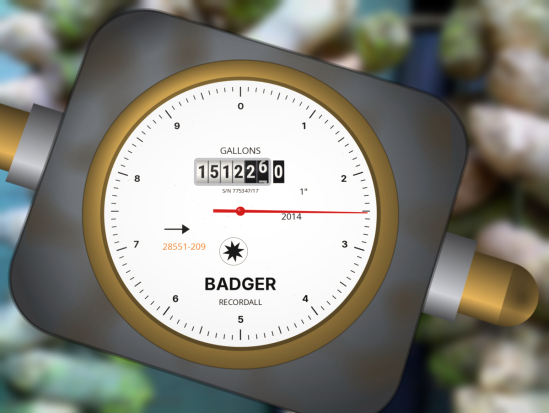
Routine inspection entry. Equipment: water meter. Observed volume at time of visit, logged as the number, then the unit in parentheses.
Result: 1512262.5 (gal)
